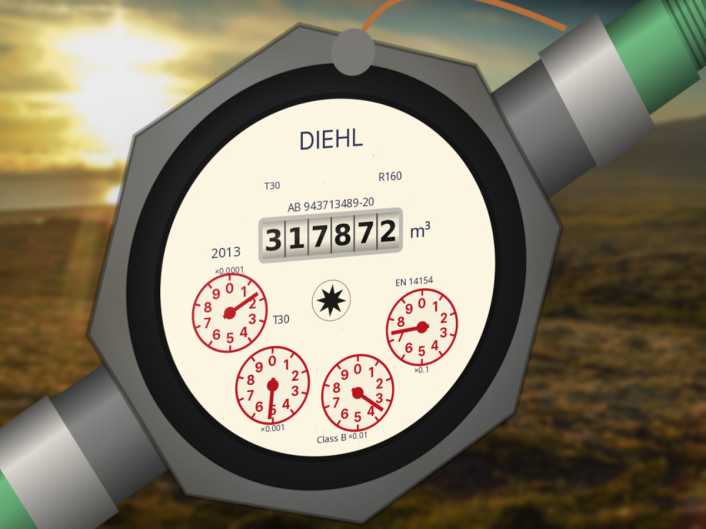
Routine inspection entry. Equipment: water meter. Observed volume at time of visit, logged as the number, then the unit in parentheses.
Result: 317872.7351 (m³)
